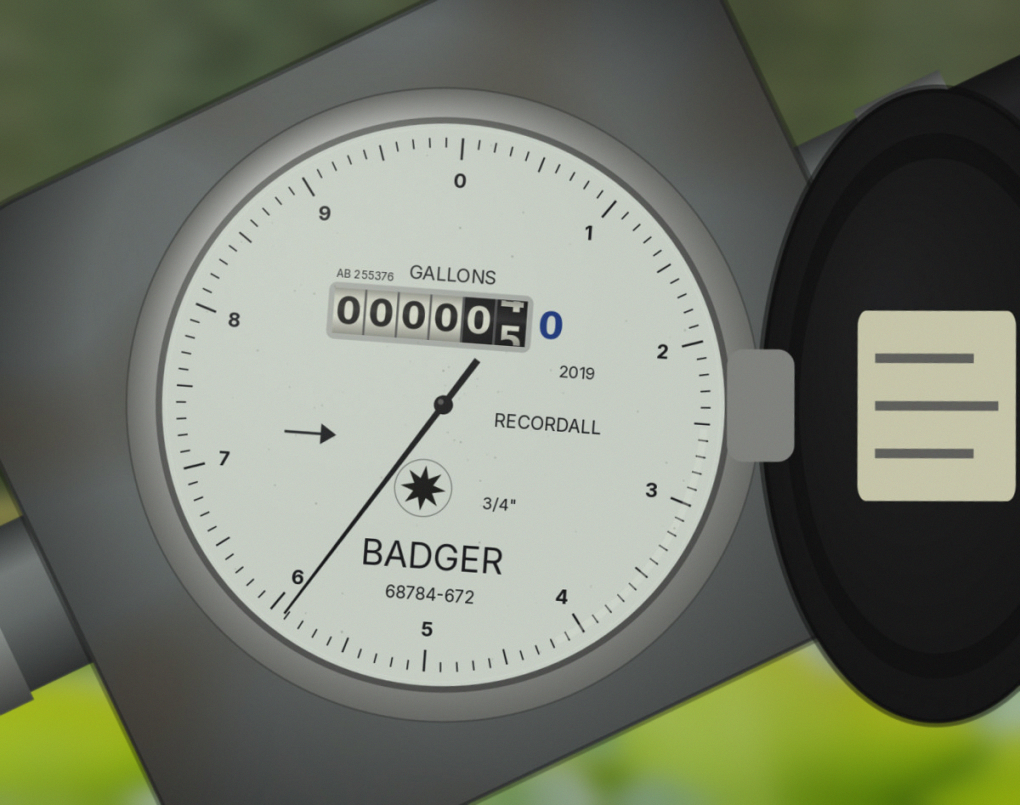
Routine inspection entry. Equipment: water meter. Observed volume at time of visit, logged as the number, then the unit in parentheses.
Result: 45.9 (gal)
